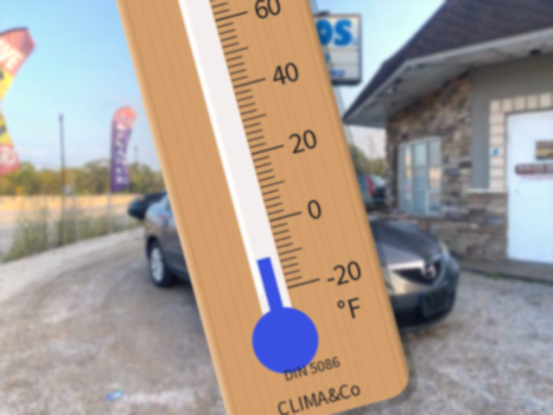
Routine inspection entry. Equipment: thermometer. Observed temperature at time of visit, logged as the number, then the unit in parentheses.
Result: -10 (°F)
